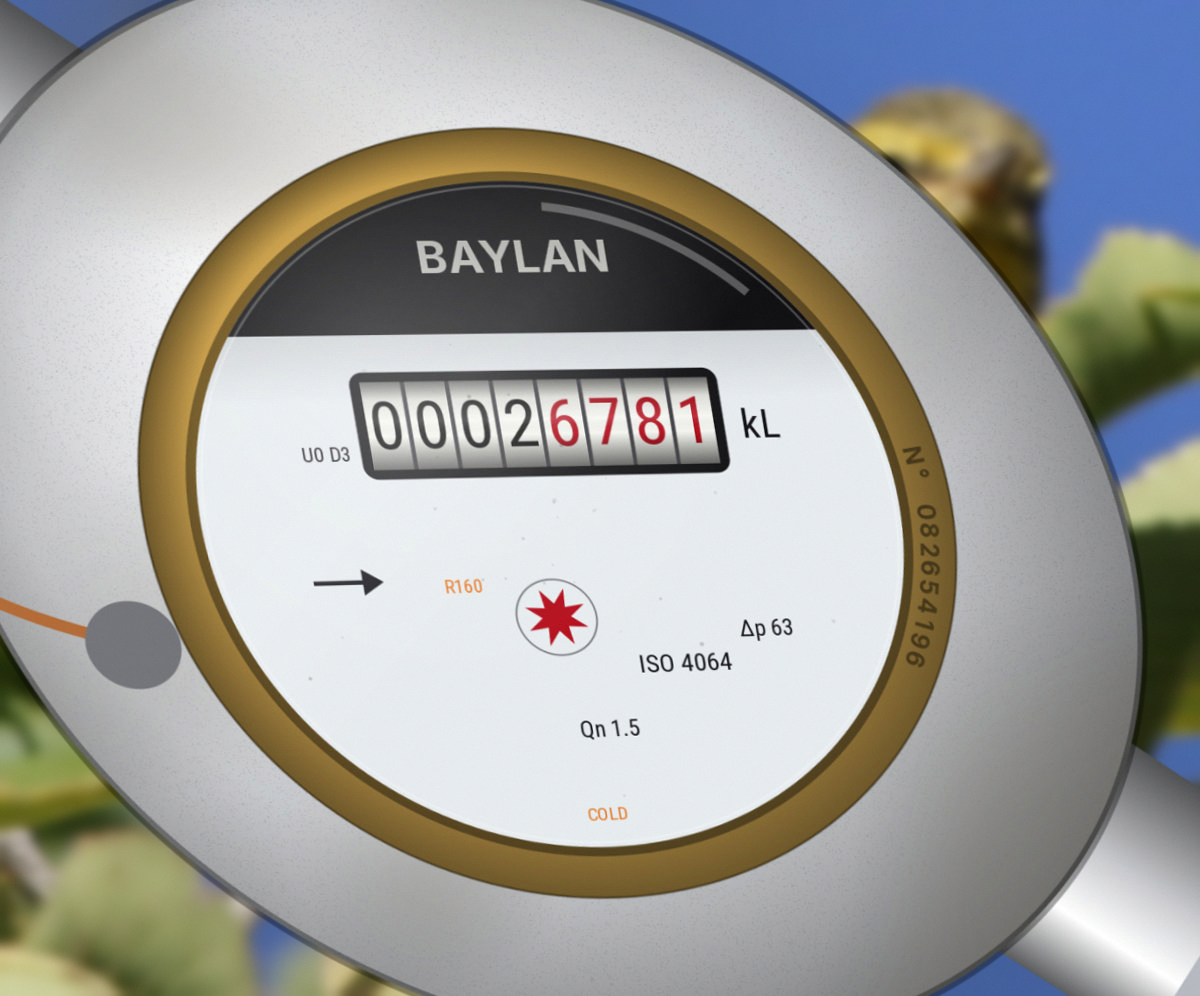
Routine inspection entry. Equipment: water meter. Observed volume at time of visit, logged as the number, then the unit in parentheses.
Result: 2.6781 (kL)
